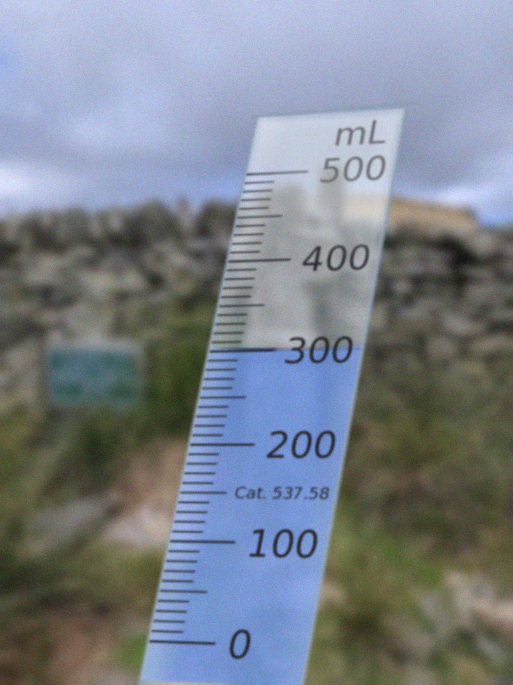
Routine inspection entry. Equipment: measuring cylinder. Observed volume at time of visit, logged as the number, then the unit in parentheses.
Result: 300 (mL)
